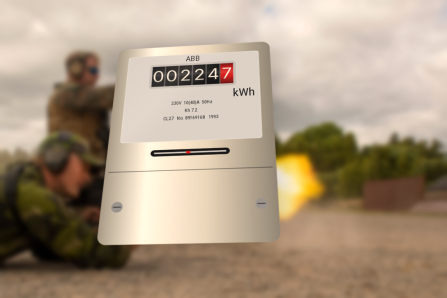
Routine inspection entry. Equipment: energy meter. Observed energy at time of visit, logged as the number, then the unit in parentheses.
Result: 224.7 (kWh)
